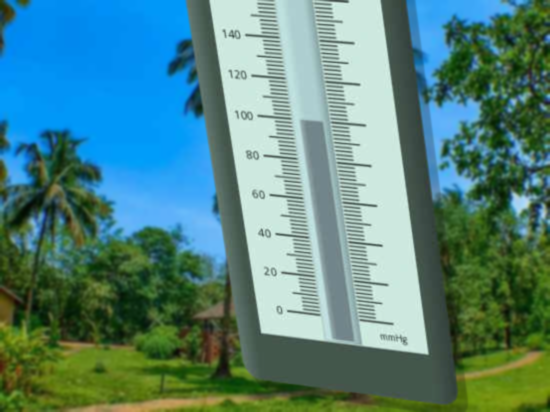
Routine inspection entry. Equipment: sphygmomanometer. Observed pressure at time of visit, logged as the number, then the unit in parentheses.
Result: 100 (mmHg)
